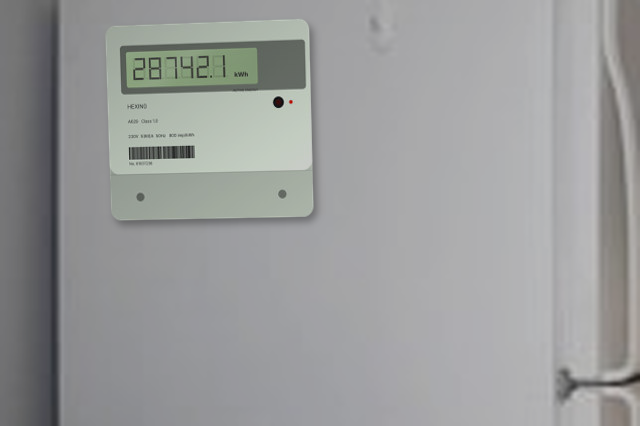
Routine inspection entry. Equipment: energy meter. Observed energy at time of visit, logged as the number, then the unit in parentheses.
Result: 28742.1 (kWh)
